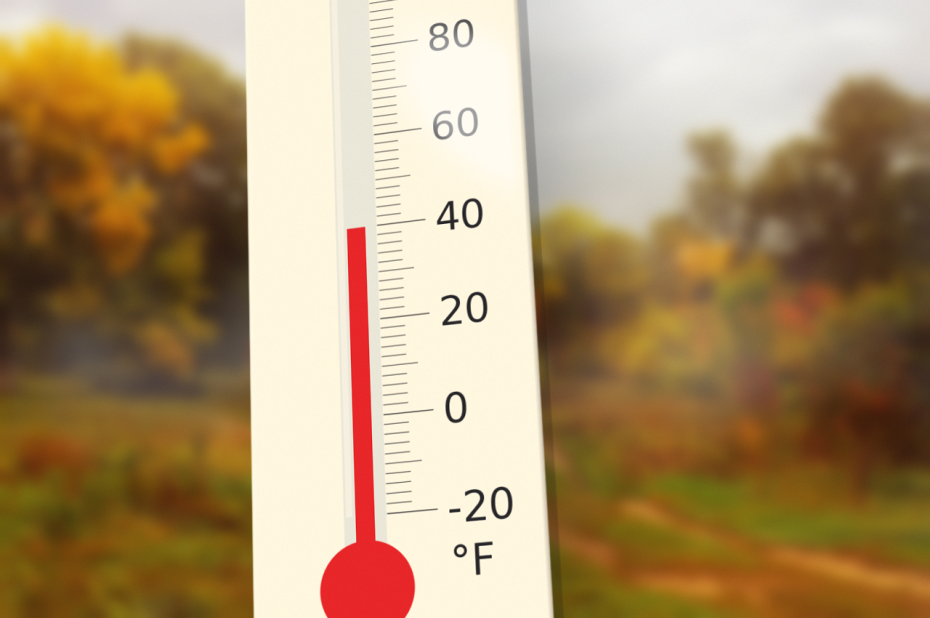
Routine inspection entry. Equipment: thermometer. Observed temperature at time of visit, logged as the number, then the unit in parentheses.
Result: 40 (°F)
